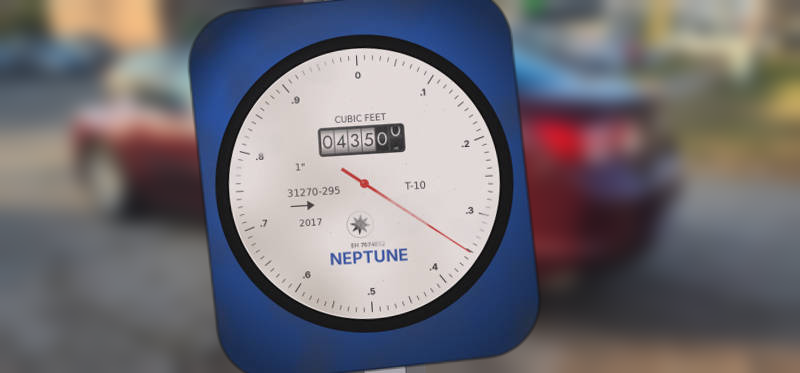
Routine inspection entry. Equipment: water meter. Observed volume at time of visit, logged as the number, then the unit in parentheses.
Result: 43500.35 (ft³)
